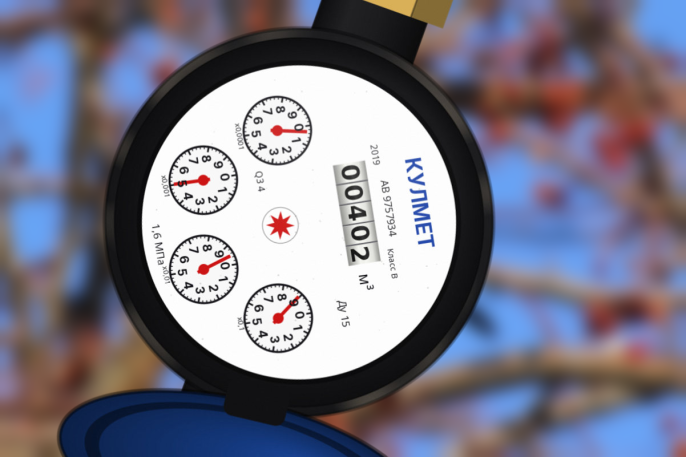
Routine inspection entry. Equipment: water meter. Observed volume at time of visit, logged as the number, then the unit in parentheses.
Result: 401.8950 (m³)
